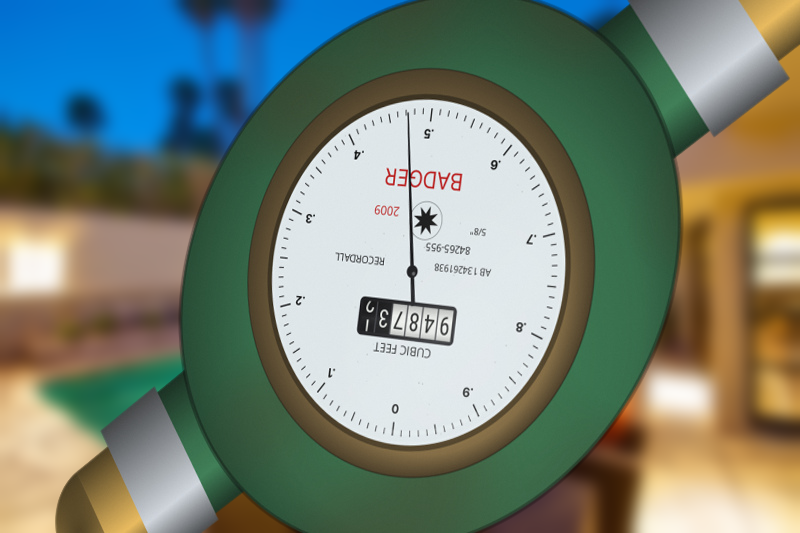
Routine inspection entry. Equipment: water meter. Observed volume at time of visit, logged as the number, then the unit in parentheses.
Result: 948731.47 (ft³)
